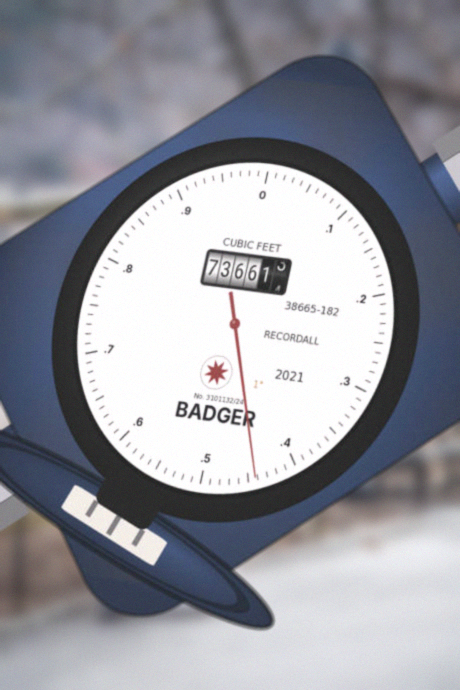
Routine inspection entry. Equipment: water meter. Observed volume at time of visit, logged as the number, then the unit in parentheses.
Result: 736613.44 (ft³)
